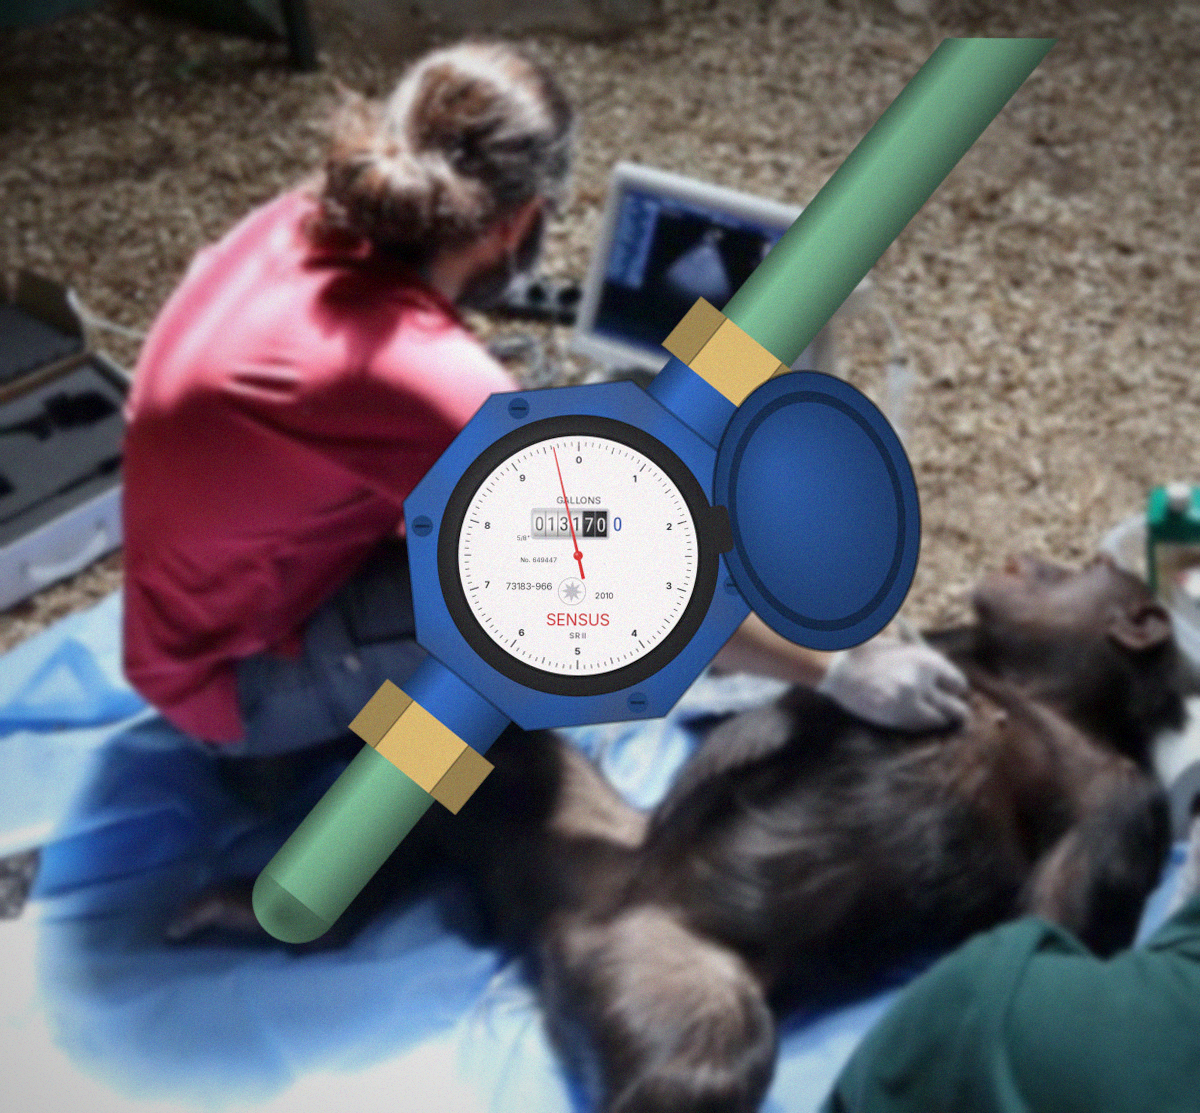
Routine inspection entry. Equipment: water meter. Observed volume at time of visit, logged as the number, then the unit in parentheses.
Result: 131699.6 (gal)
